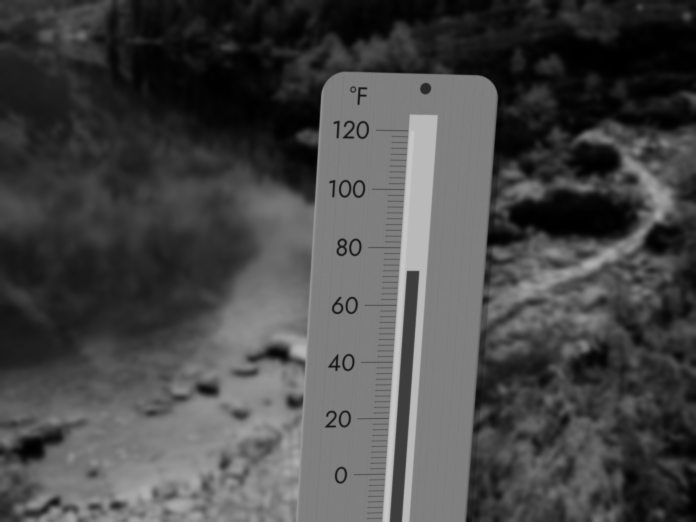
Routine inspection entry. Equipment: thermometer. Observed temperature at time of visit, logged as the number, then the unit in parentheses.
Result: 72 (°F)
